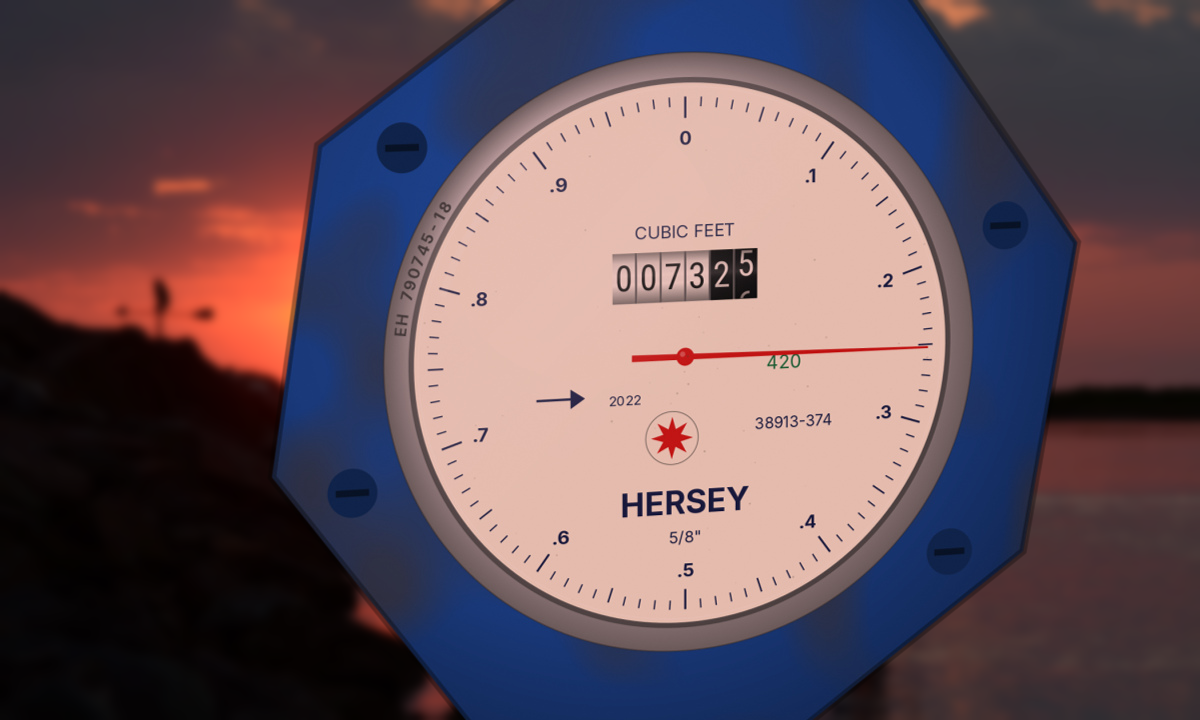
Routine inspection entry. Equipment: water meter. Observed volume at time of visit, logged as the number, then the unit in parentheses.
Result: 7325.25 (ft³)
